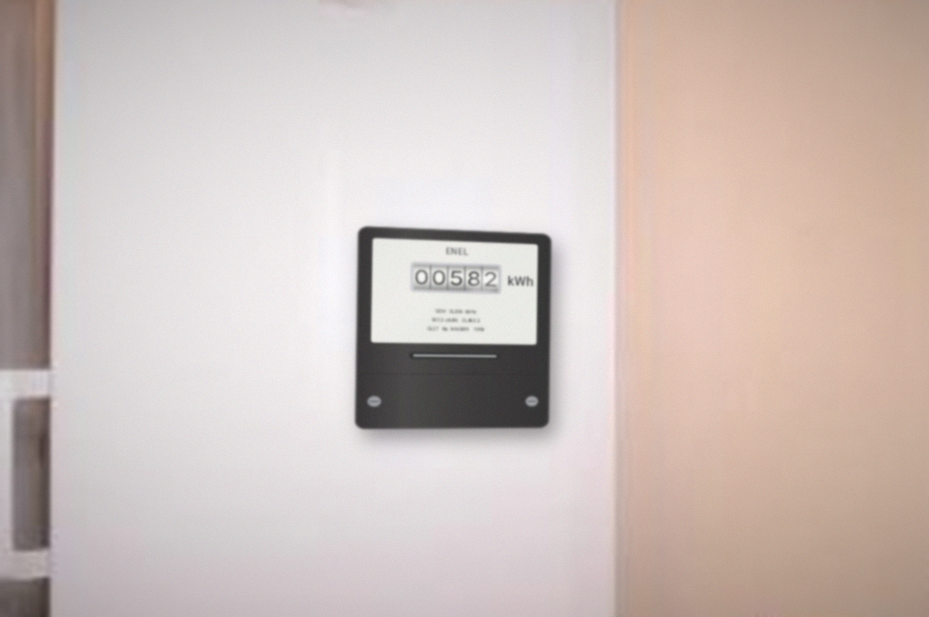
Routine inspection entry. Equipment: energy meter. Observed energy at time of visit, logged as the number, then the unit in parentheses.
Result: 582 (kWh)
